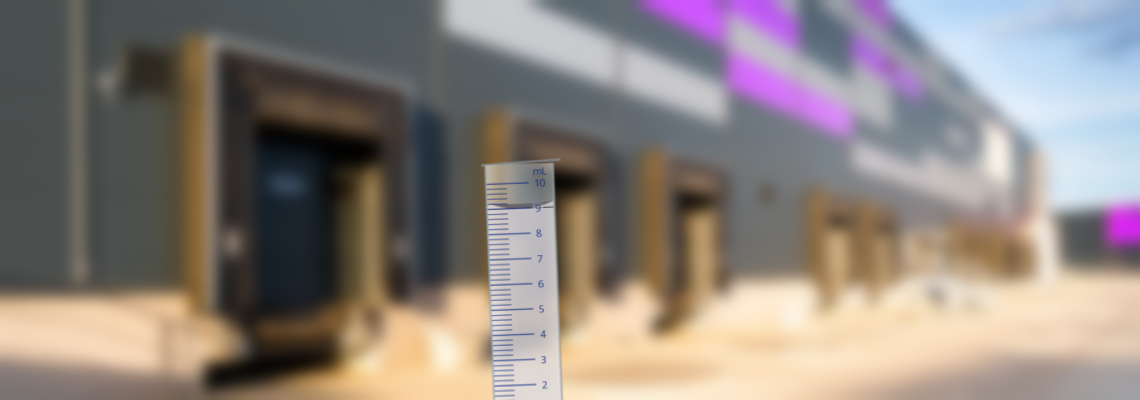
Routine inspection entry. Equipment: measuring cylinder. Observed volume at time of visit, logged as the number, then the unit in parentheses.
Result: 9 (mL)
